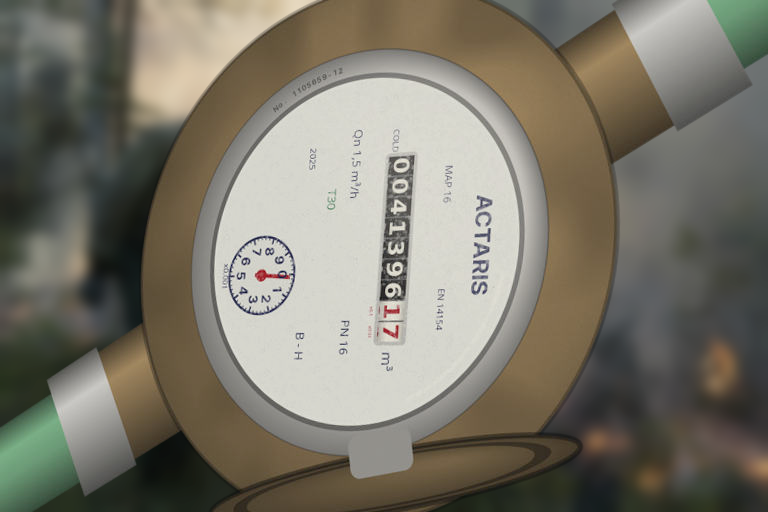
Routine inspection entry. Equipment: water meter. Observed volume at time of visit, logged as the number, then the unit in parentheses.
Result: 41396.170 (m³)
